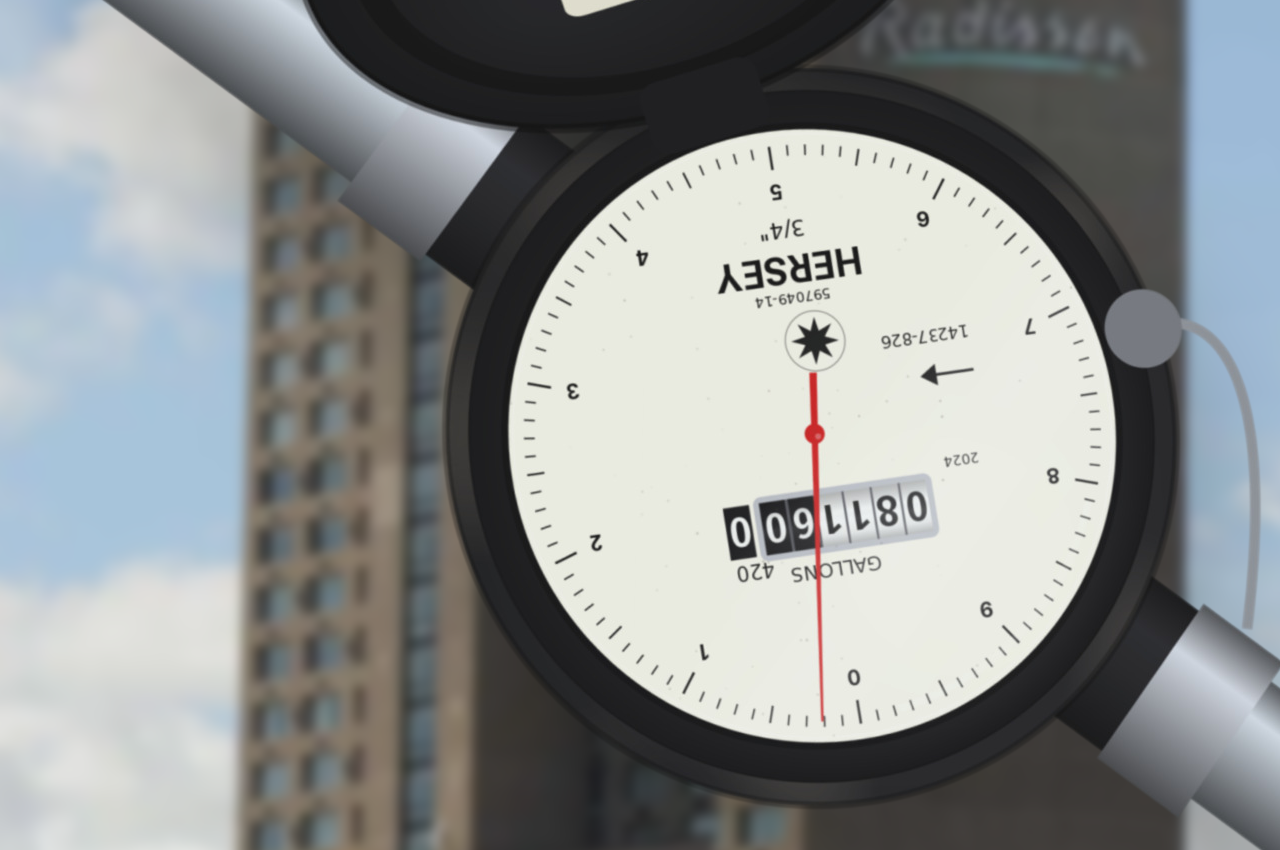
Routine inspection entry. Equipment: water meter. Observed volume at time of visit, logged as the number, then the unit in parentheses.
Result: 811600.2 (gal)
